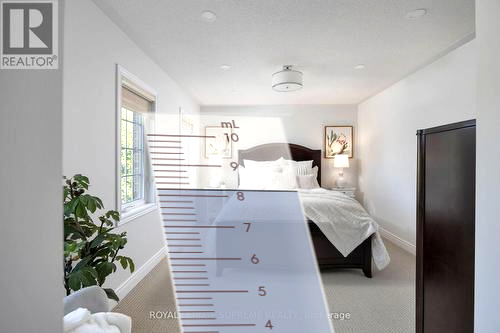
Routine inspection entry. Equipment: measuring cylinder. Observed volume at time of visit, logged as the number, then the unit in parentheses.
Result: 8.2 (mL)
